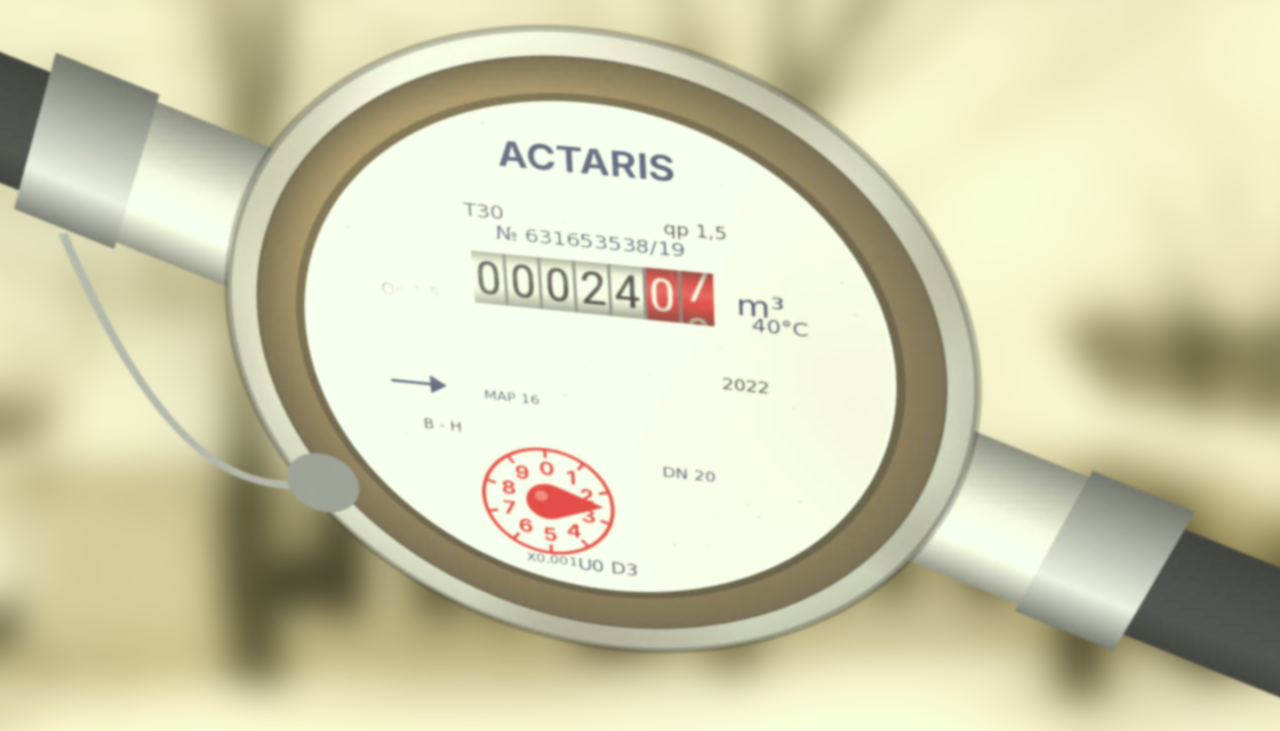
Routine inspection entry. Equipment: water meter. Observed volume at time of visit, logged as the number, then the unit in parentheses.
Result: 24.072 (m³)
